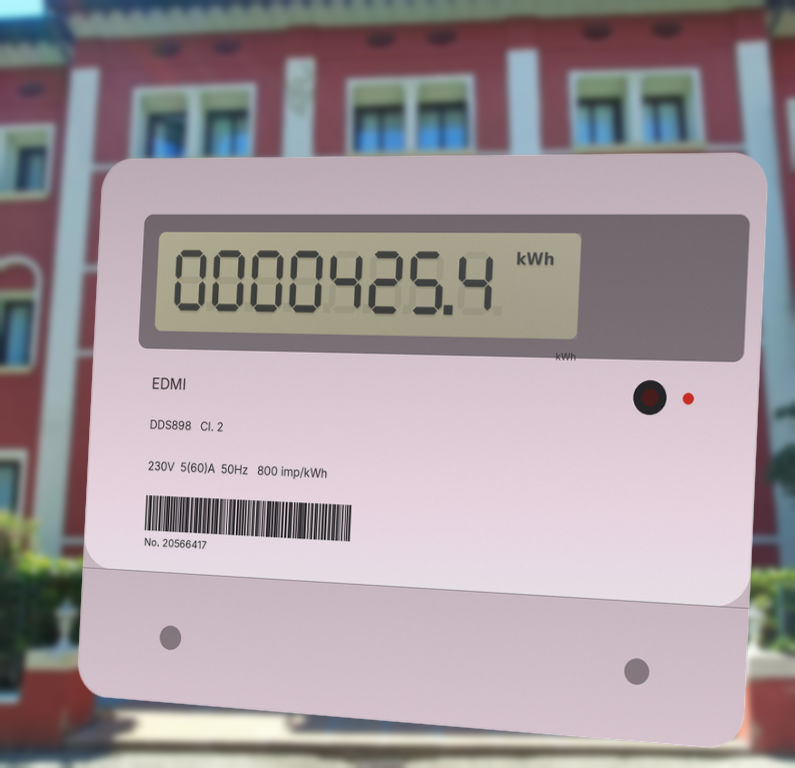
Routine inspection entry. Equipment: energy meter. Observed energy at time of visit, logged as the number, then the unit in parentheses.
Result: 425.4 (kWh)
